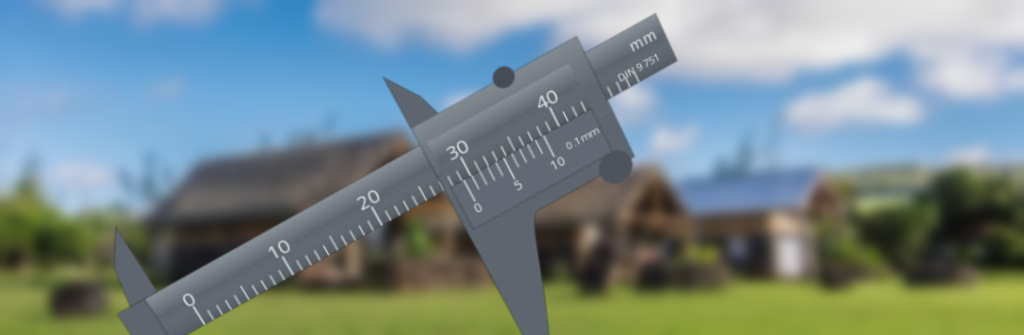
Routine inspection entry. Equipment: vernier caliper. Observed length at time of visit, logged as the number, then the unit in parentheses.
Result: 29.2 (mm)
